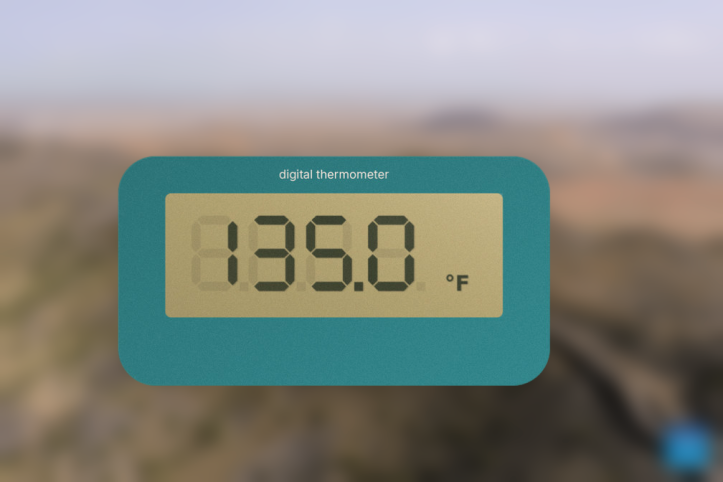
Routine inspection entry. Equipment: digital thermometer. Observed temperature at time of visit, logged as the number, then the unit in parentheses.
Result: 135.0 (°F)
